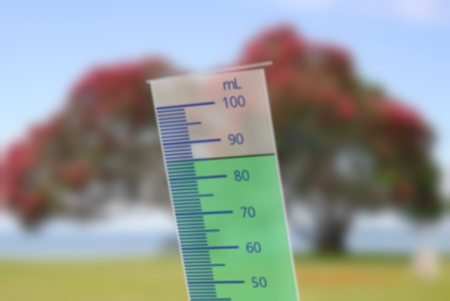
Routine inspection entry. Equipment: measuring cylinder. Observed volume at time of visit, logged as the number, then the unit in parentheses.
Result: 85 (mL)
